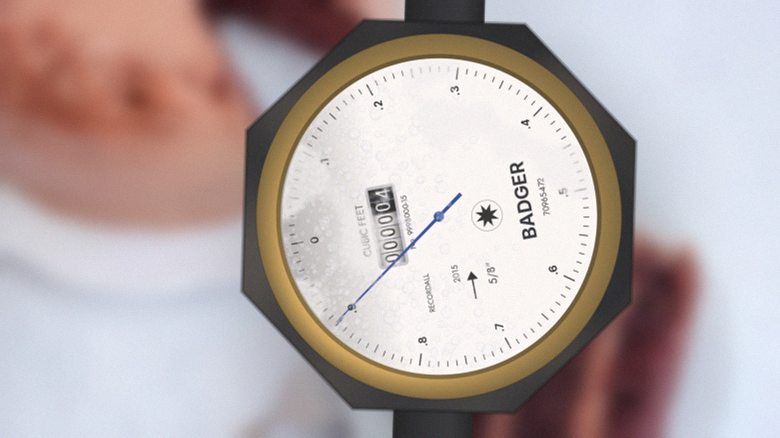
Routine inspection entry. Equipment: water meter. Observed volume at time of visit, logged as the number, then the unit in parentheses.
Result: 3.90 (ft³)
